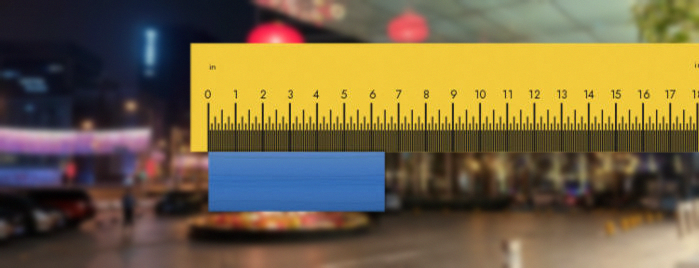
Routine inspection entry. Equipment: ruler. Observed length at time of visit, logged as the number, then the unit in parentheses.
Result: 6.5 (in)
